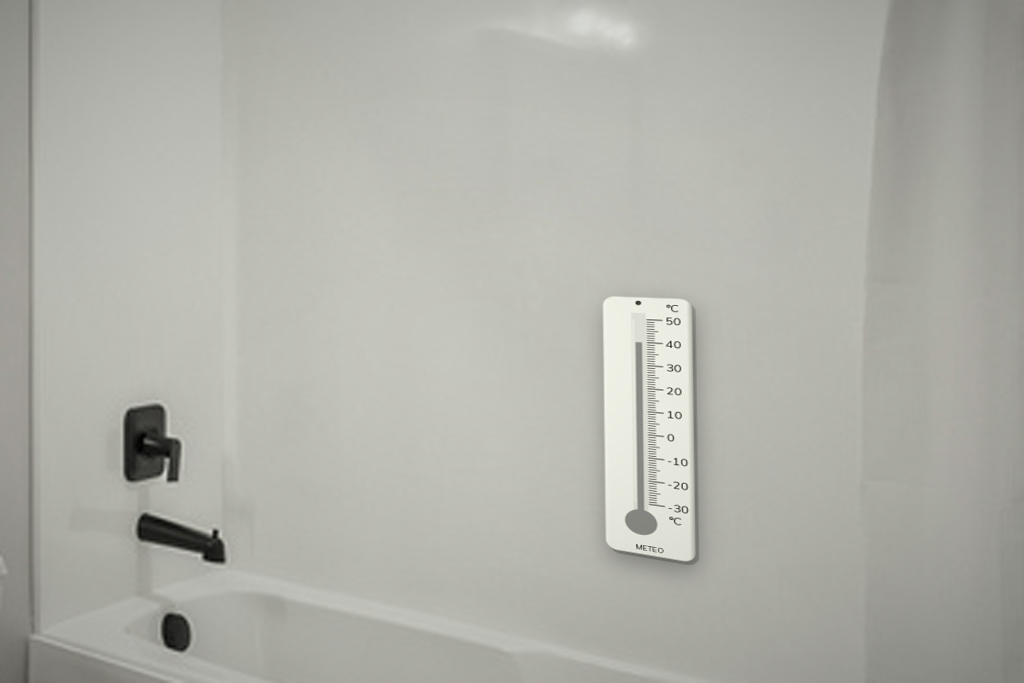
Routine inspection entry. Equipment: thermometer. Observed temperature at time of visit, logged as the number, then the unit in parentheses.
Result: 40 (°C)
